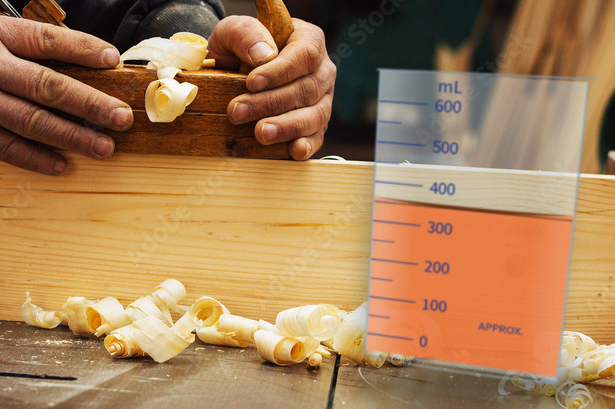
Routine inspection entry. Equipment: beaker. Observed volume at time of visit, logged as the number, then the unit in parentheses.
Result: 350 (mL)
